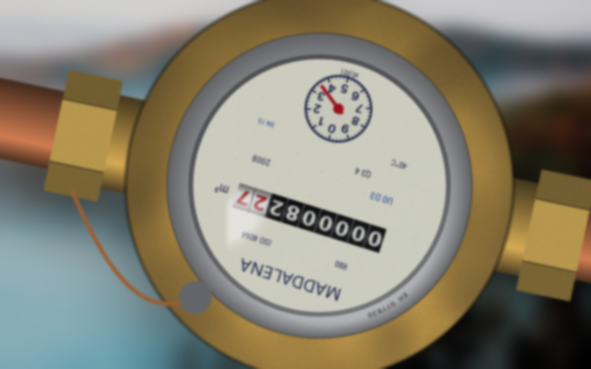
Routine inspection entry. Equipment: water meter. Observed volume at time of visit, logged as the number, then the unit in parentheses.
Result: 82.273 (m³)
